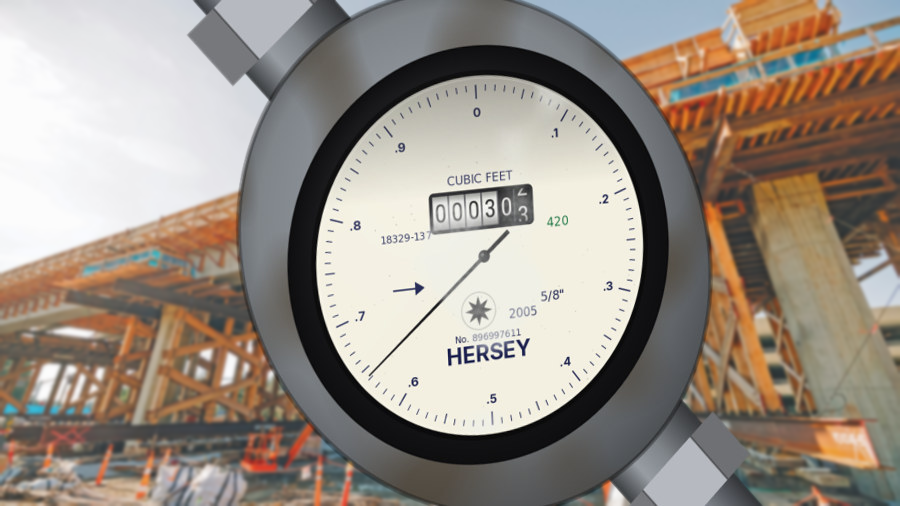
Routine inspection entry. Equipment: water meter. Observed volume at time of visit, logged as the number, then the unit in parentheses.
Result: 302.64 (ft³)
